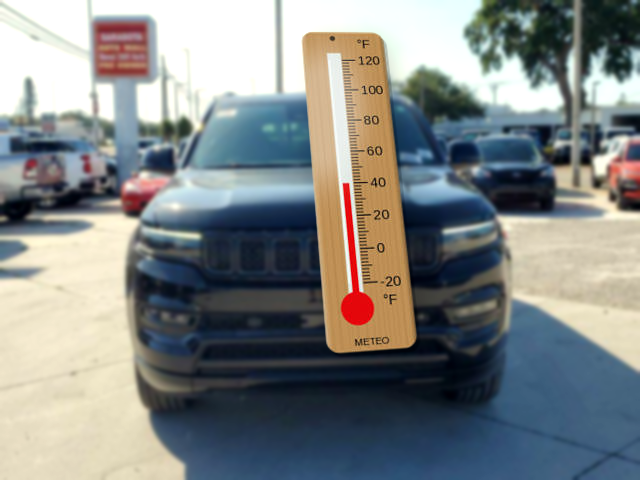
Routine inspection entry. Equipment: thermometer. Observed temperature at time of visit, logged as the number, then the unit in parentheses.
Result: 40 (°F)
